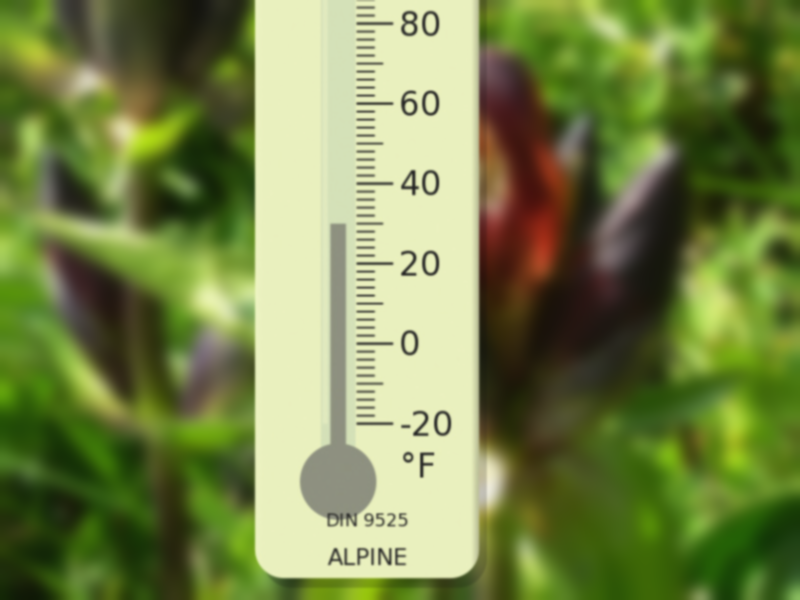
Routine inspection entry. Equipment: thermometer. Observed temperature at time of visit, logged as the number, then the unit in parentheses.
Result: 30 (°F)
